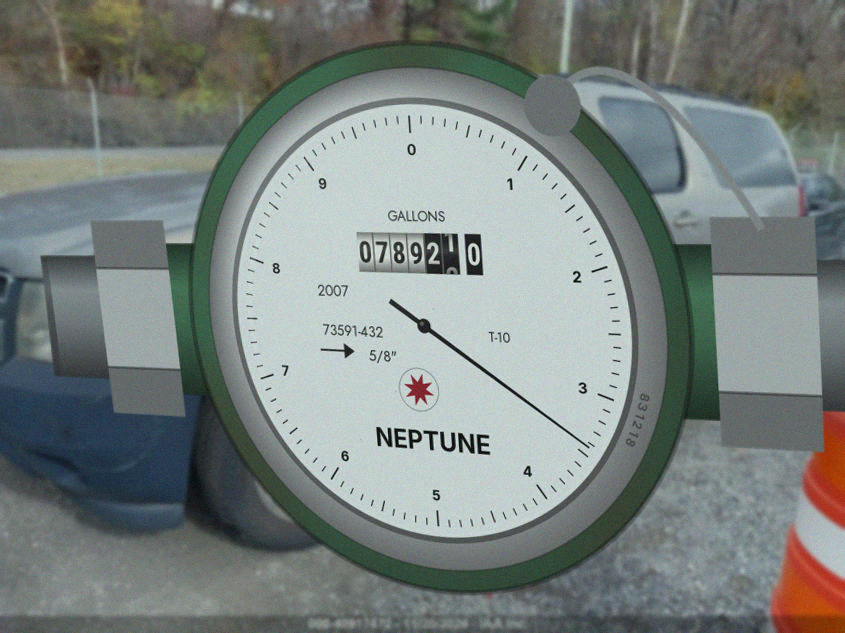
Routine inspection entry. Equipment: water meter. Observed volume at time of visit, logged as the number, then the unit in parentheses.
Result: 789213.4 (gal)
